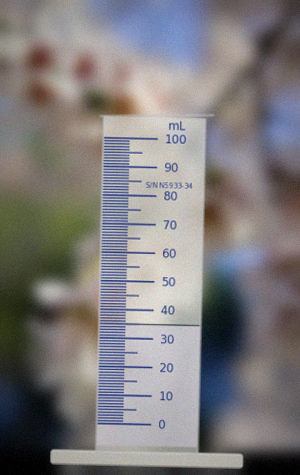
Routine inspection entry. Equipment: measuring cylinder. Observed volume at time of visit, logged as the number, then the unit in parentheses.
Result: 35 (mL)
